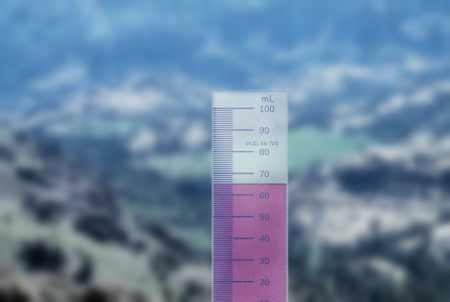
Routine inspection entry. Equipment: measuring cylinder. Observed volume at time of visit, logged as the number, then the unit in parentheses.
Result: 65 (mL)
